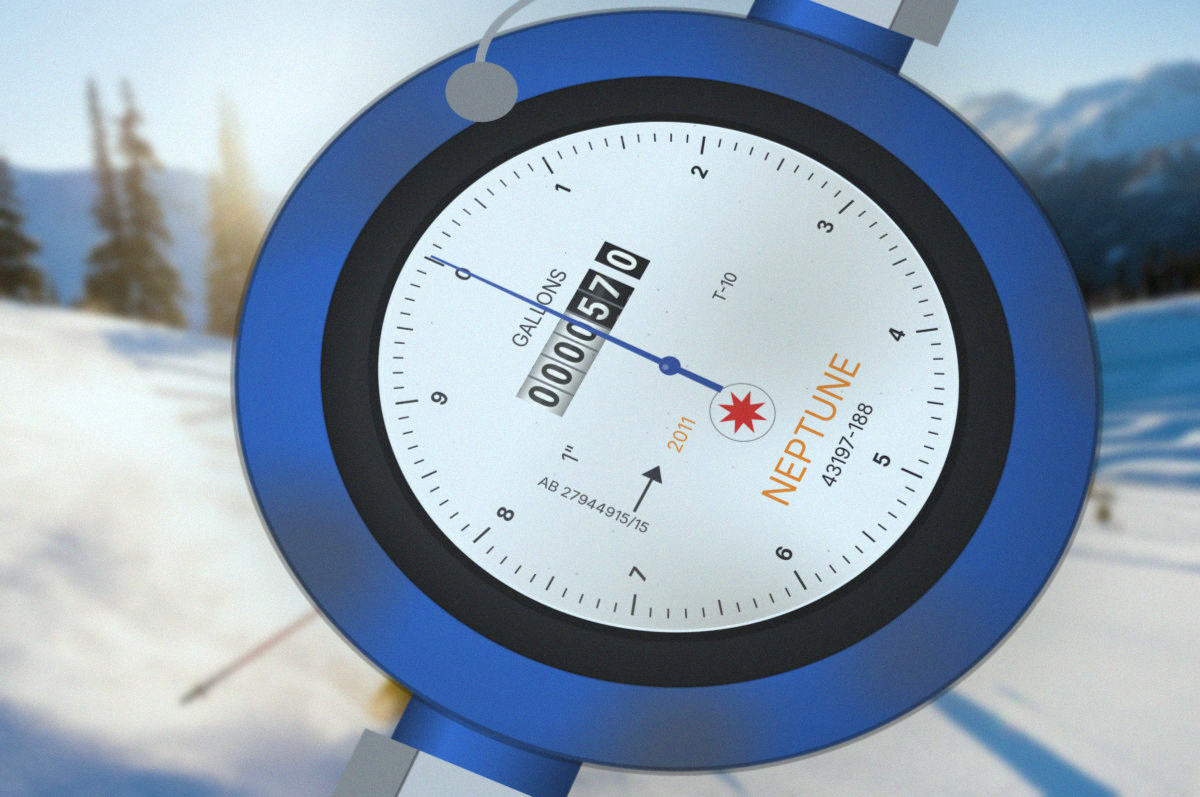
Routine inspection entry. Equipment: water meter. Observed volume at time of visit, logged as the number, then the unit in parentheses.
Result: 570.0 (gal)
